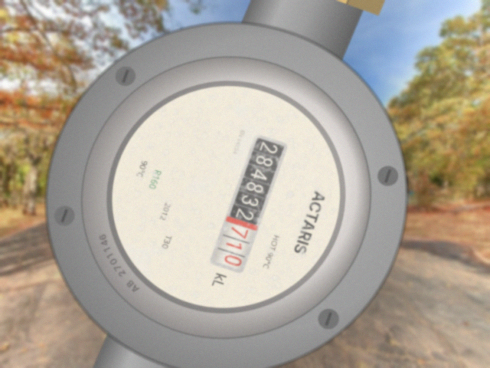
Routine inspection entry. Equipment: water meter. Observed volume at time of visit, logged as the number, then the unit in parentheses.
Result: 284832.710 (kL)
